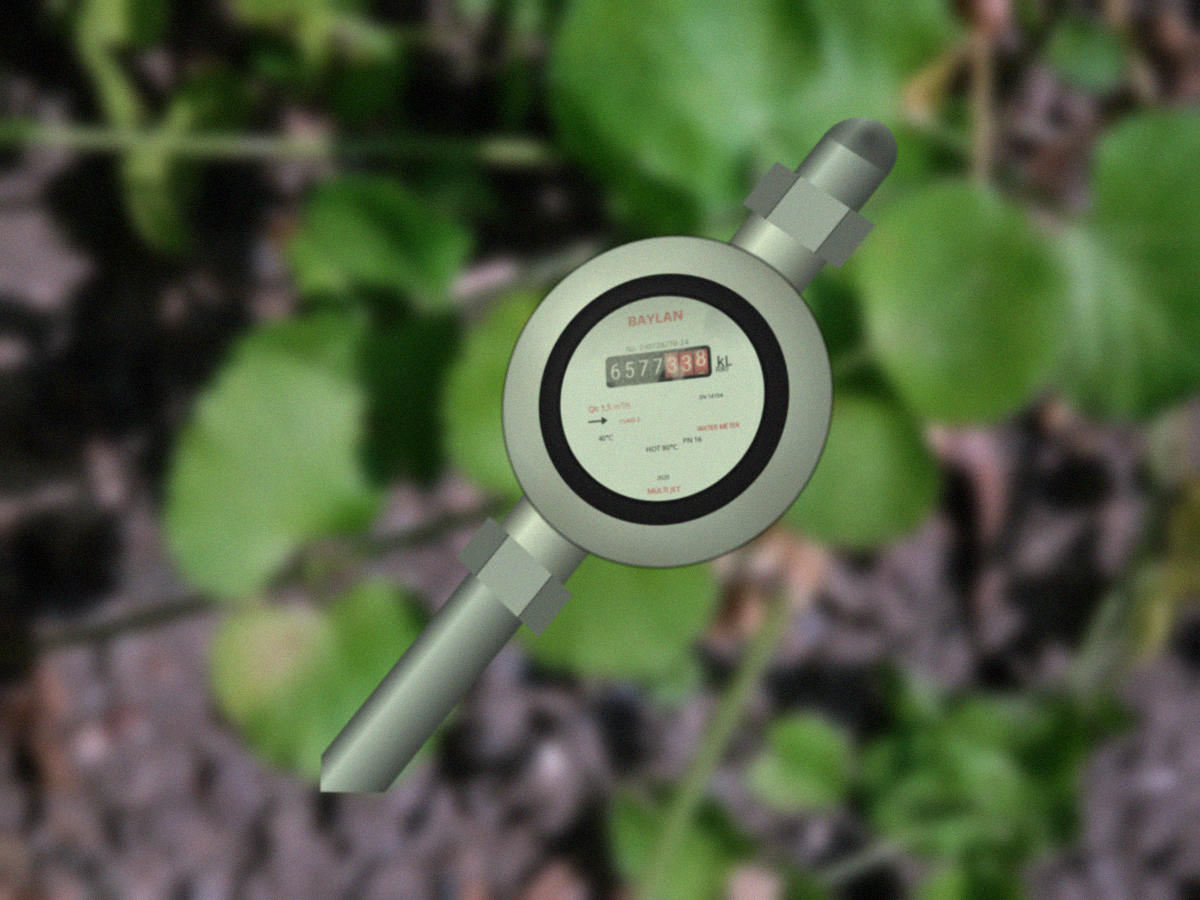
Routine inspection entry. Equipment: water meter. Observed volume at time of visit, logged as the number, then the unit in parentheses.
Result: 6577.338 (kL)
